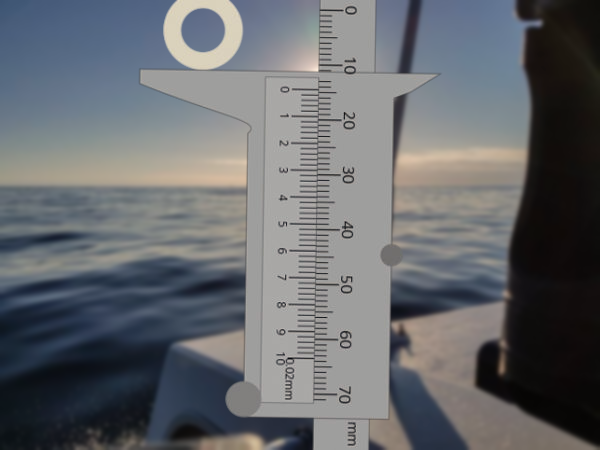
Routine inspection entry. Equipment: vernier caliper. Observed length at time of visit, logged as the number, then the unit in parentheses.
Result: 14.5 (mm)
